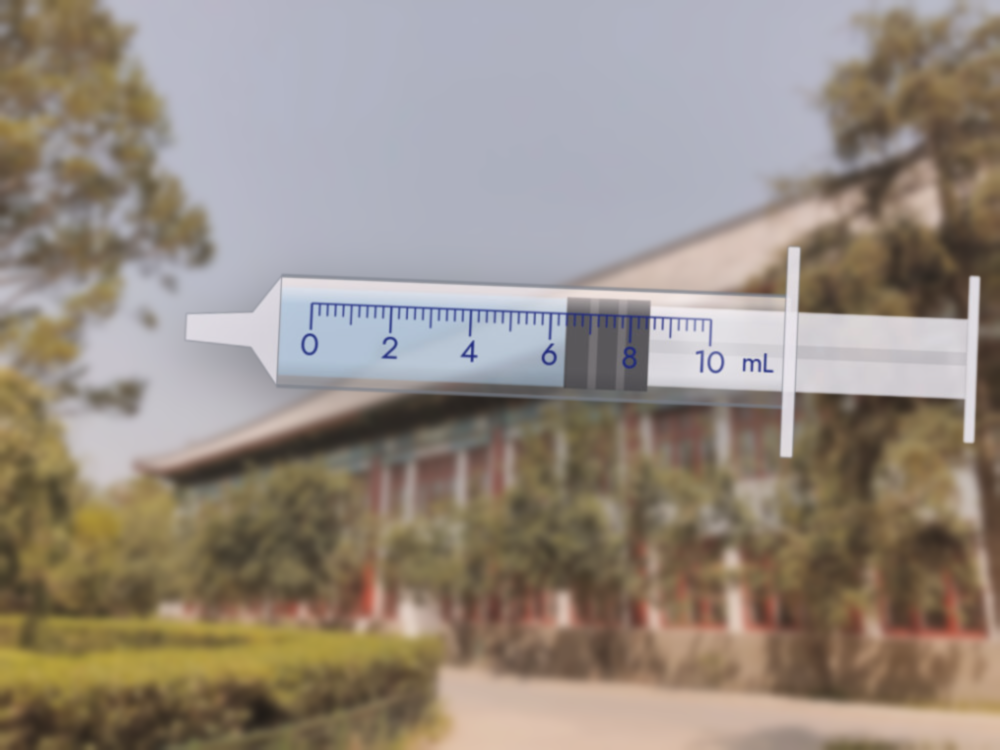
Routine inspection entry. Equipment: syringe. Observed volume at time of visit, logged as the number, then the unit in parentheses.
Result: 6.4 (mL)
